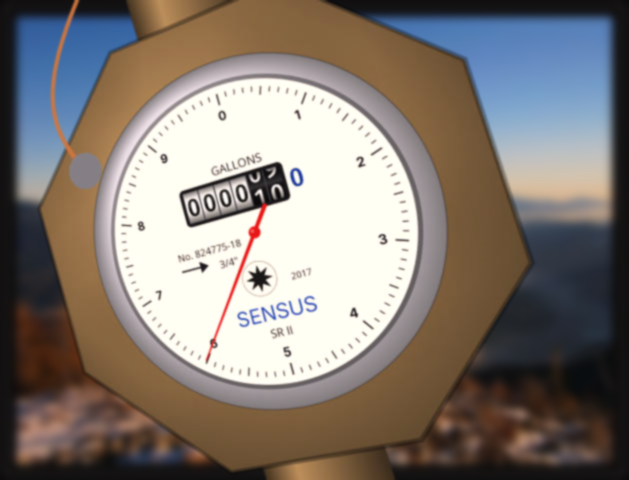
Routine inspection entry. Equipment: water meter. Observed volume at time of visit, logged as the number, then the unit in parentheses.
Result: 96.0 (gal)
